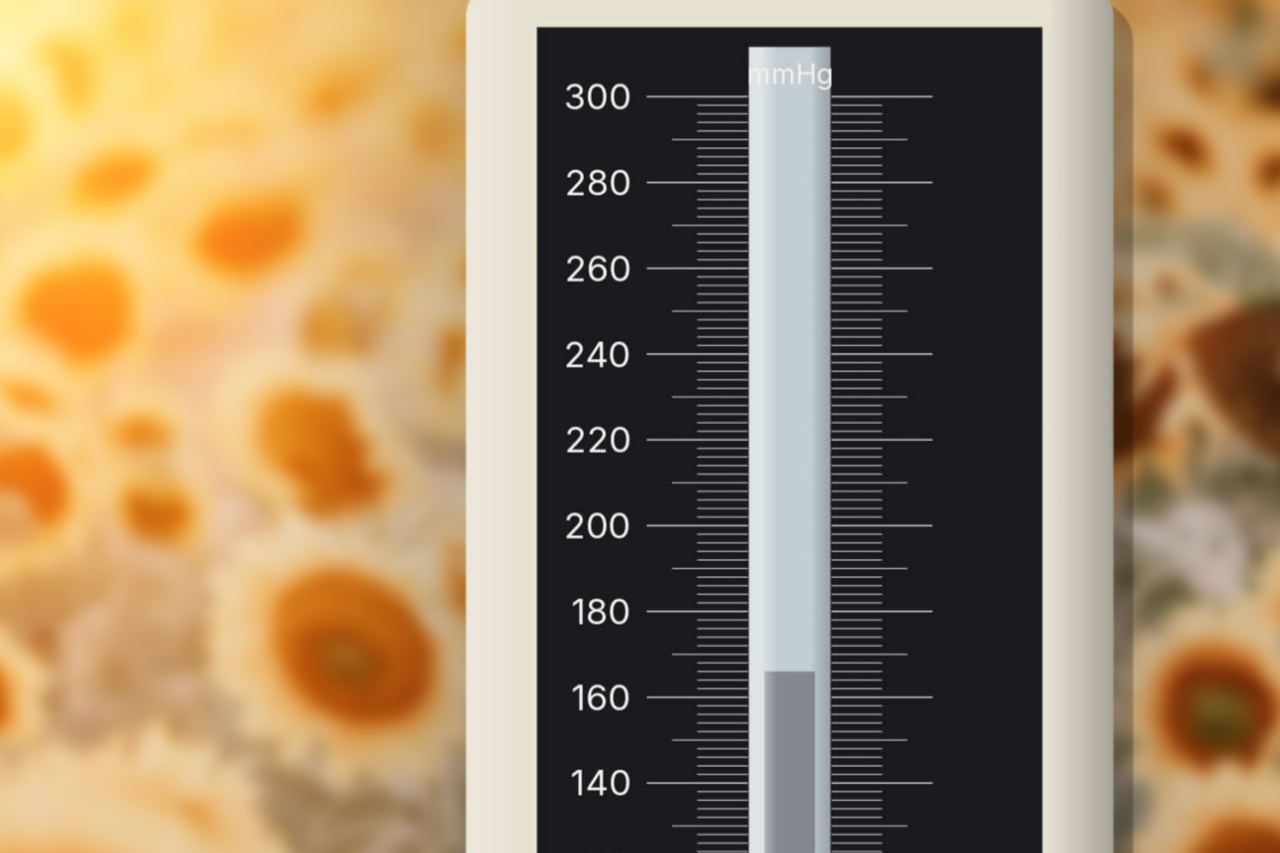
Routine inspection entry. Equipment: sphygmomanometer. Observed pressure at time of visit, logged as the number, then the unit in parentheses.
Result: 166 (mmHg)
